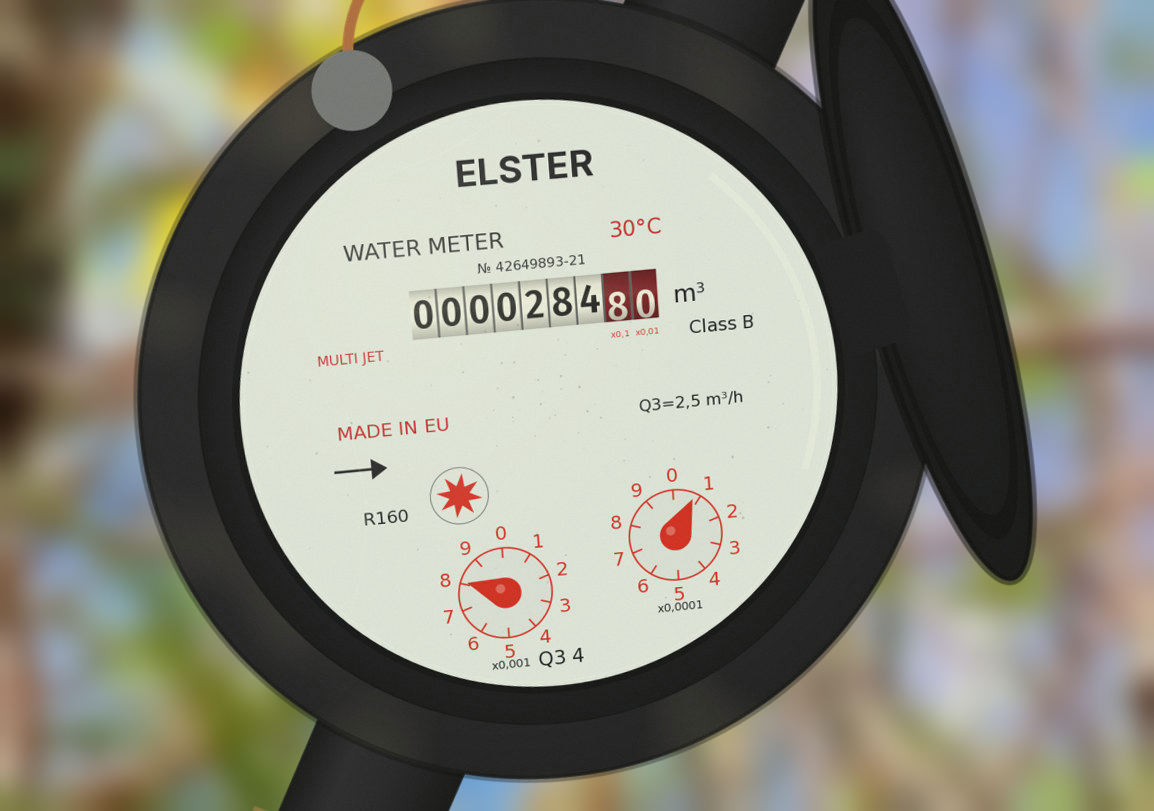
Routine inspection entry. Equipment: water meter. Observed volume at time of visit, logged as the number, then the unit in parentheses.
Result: 284.7980 (m³)
